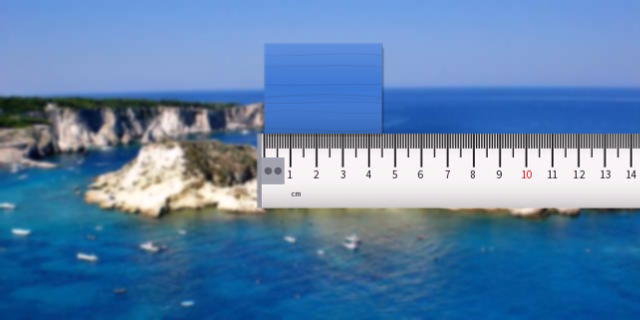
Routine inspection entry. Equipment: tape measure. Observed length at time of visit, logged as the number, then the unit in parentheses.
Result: 4.5 (cm)
